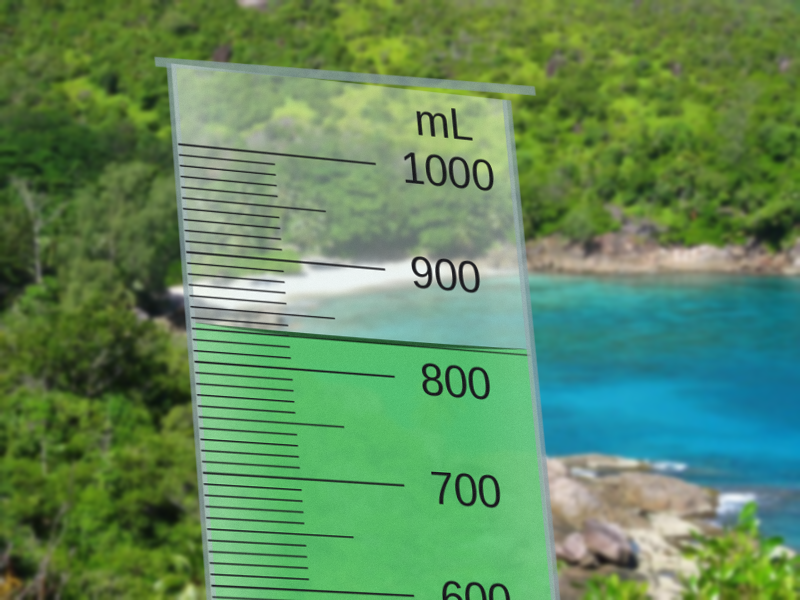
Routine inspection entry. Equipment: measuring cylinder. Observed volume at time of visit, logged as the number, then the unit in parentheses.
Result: 830 (mL)
